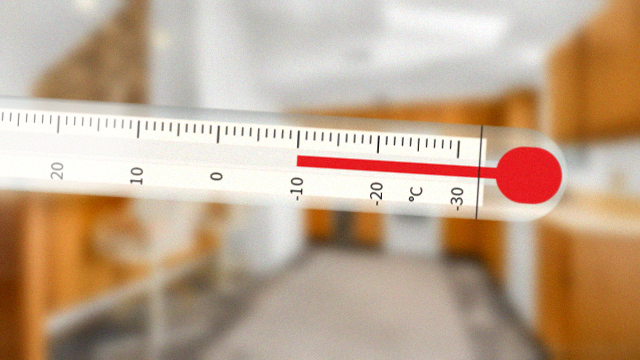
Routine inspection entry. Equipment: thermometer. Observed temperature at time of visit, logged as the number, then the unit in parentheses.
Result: -10 (°C)
